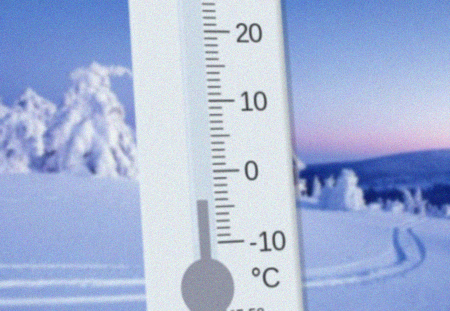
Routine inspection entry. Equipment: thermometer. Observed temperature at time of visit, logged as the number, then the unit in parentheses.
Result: -4 (°C)
